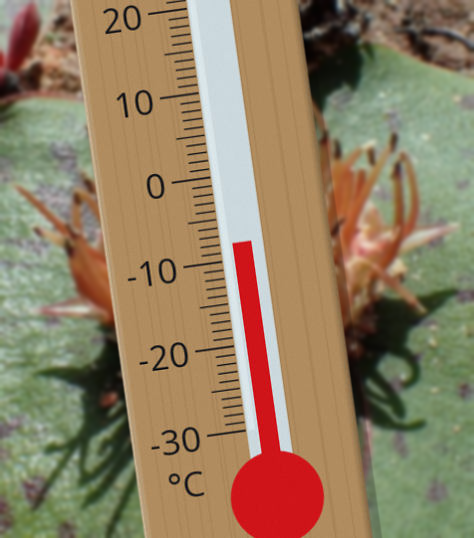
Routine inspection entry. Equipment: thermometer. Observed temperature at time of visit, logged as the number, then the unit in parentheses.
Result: -8 (°C)
